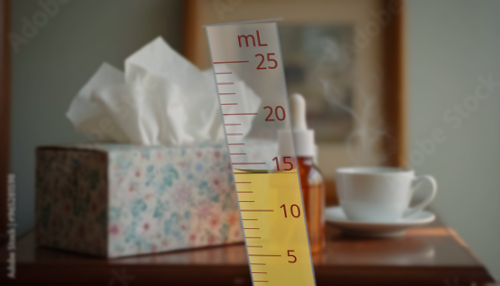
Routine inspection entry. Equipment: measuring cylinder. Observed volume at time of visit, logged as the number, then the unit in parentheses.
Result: 14 (mL)
